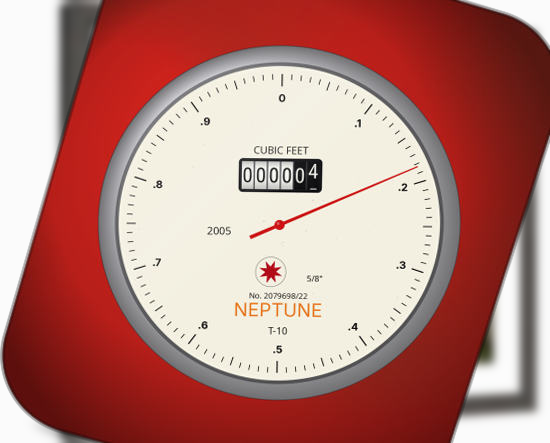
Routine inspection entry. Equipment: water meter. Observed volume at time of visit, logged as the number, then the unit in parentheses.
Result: 4.18 (ft³)
